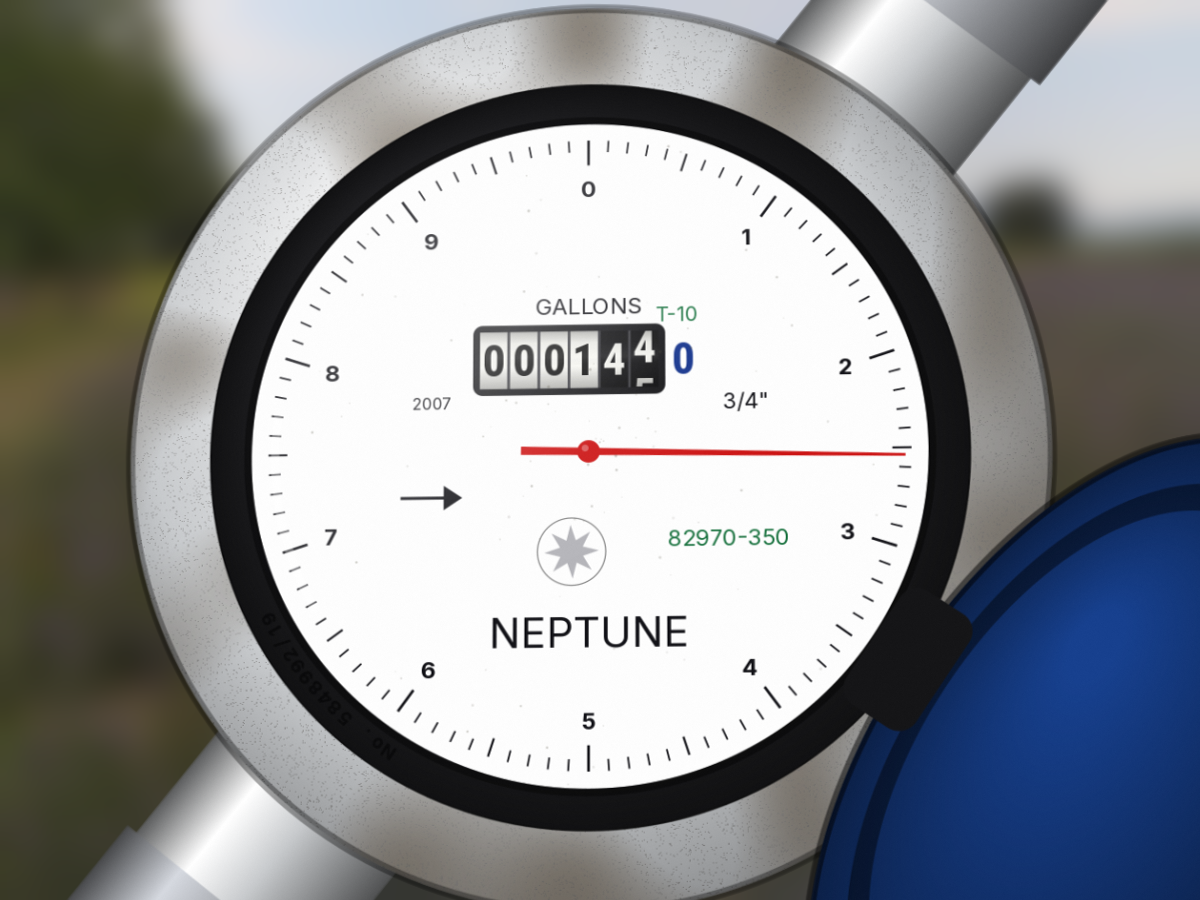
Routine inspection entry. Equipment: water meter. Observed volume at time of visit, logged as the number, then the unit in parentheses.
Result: 1442.5 (gal)
